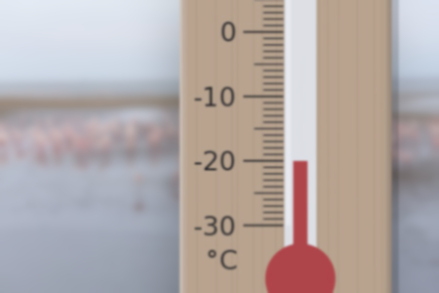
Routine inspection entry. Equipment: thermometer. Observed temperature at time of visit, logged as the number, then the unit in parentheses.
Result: -20 (°C)
